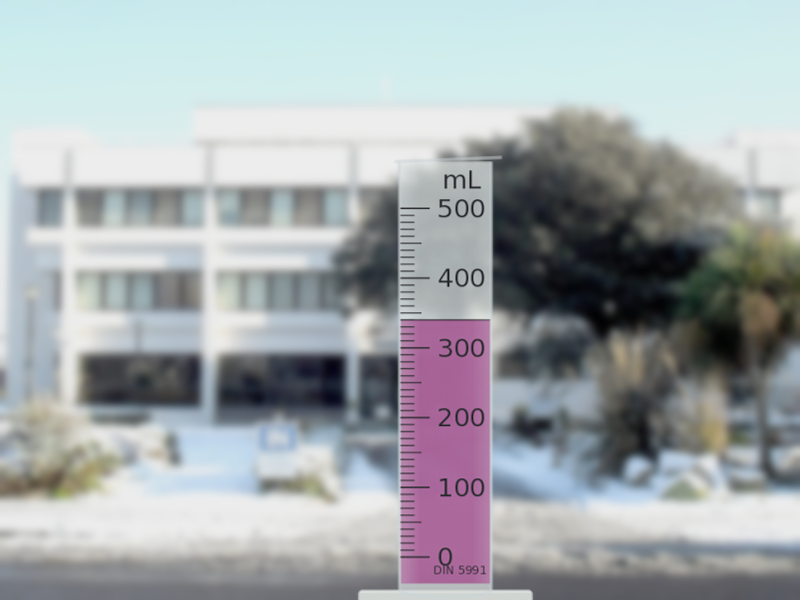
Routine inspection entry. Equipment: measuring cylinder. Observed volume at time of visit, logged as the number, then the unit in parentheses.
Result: 340 (mL)
